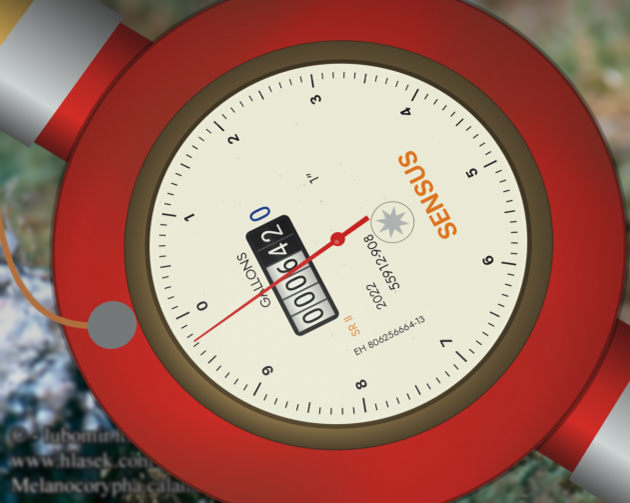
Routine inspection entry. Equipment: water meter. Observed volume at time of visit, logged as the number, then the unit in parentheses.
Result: 6419.7 (gal)
